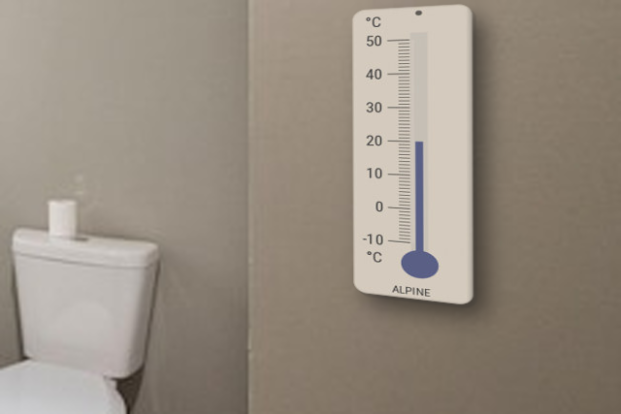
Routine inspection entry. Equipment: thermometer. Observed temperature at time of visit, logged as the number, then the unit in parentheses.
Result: 20 (°C)
